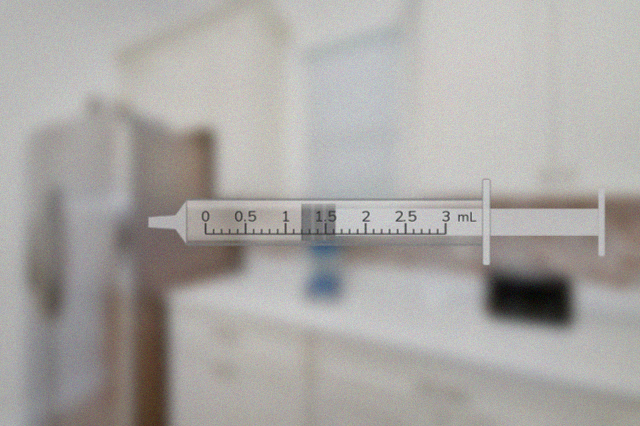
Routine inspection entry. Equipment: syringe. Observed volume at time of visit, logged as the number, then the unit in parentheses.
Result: 1.2 (mL)
